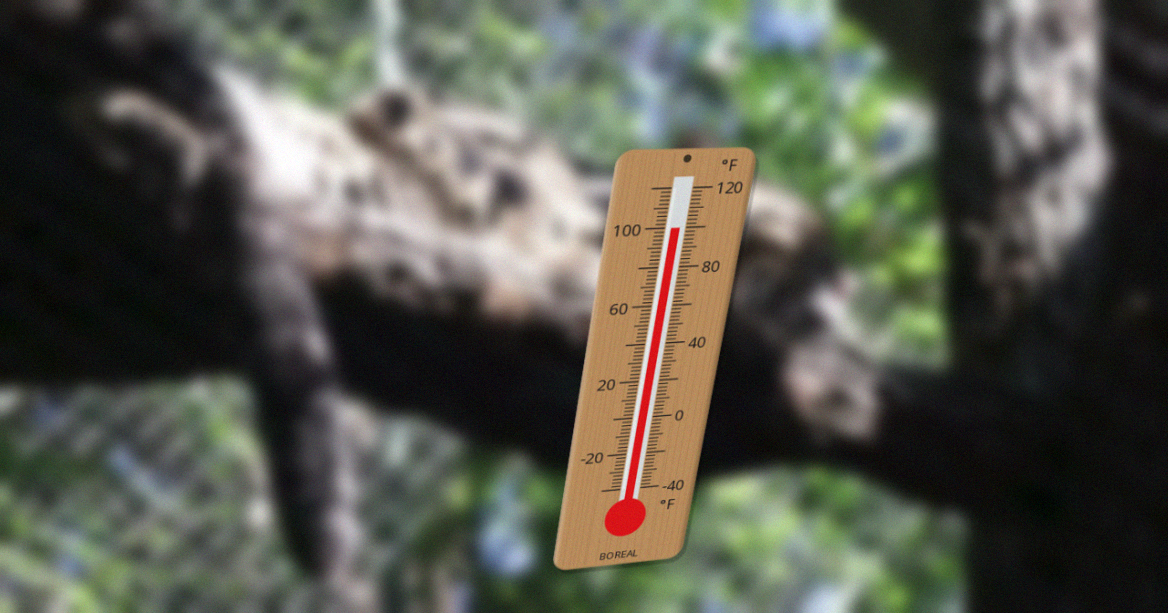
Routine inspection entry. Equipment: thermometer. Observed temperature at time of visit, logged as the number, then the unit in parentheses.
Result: 100 (°F)
